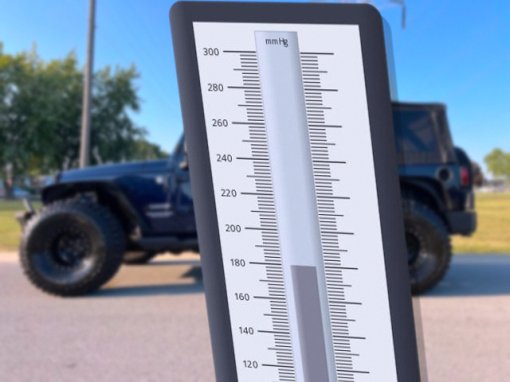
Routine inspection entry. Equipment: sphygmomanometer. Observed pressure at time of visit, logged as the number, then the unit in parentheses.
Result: 180 (mmHg)
